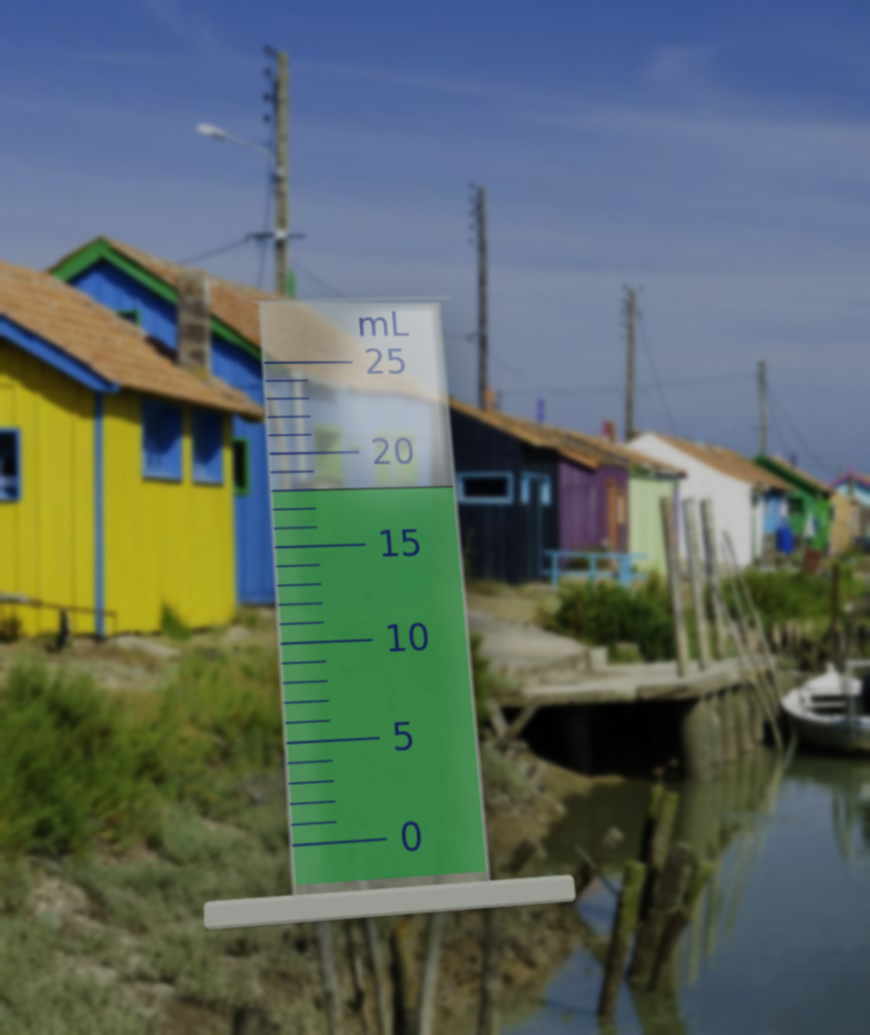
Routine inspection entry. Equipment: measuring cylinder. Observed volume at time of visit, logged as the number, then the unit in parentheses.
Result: 18 (mL)
